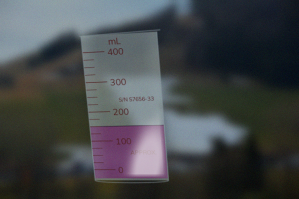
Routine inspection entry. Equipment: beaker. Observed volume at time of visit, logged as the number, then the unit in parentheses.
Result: 150 (mL)
